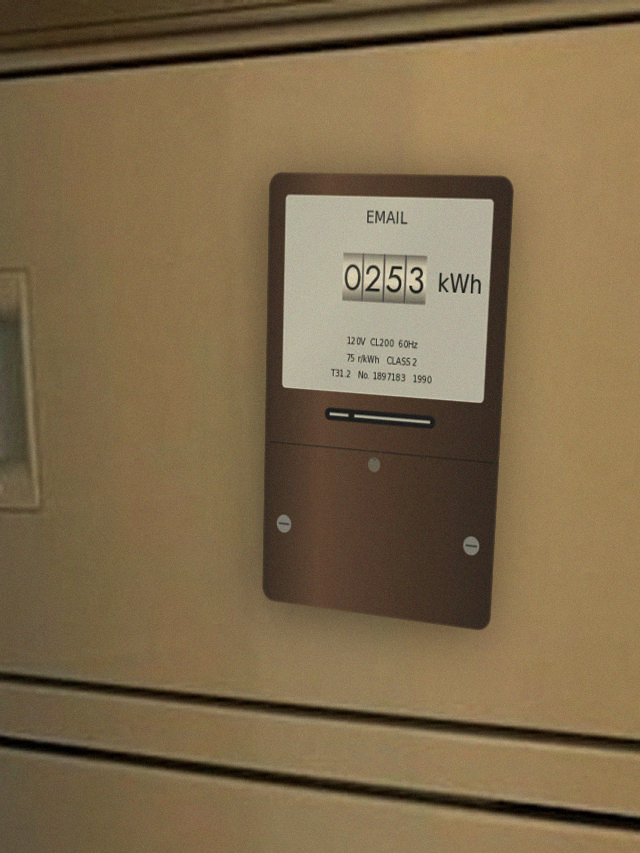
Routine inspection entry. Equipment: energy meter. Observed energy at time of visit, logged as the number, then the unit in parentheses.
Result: 253 (kWh)
